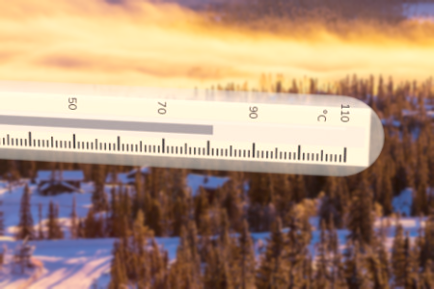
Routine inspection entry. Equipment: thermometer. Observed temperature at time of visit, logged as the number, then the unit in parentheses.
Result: 81 (°C)
